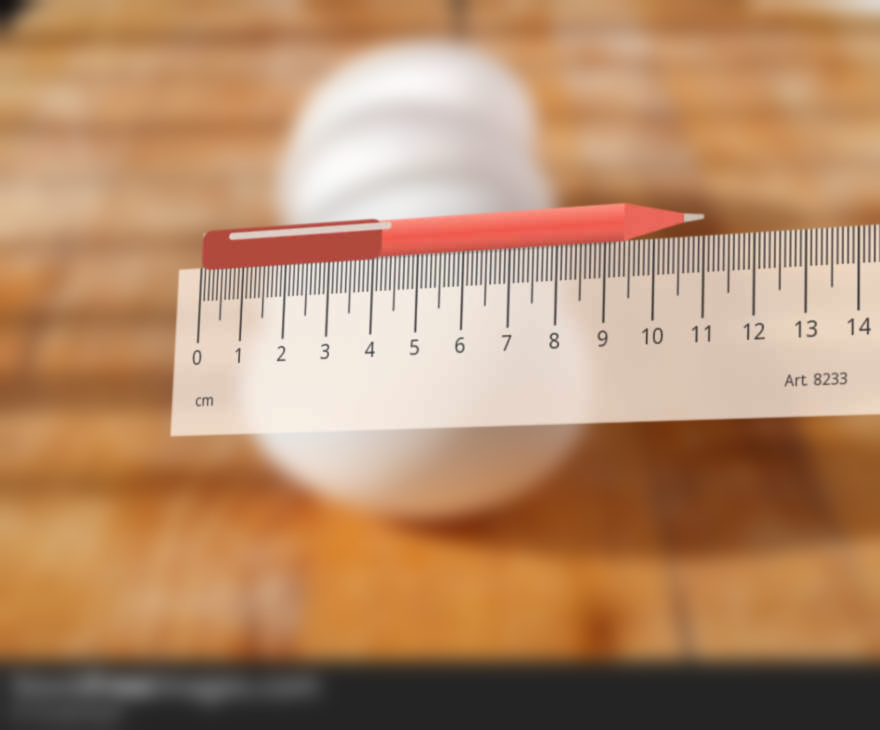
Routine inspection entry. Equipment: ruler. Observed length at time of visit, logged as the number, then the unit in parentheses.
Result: 11 (cm)
